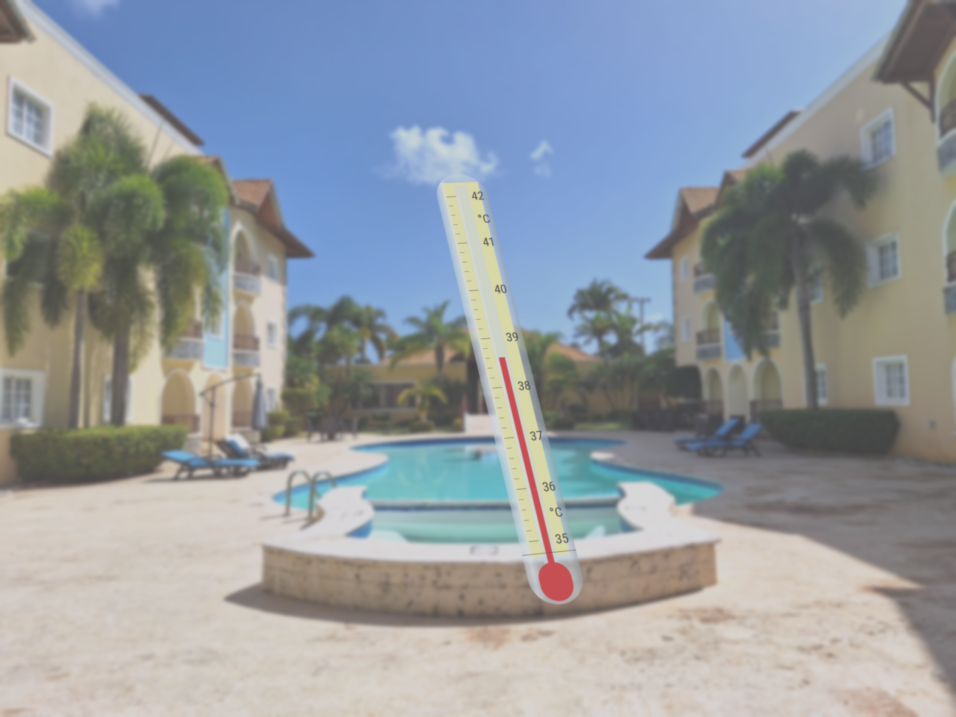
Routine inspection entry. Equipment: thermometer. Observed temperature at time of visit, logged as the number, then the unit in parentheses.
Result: 38.6 (°C)
